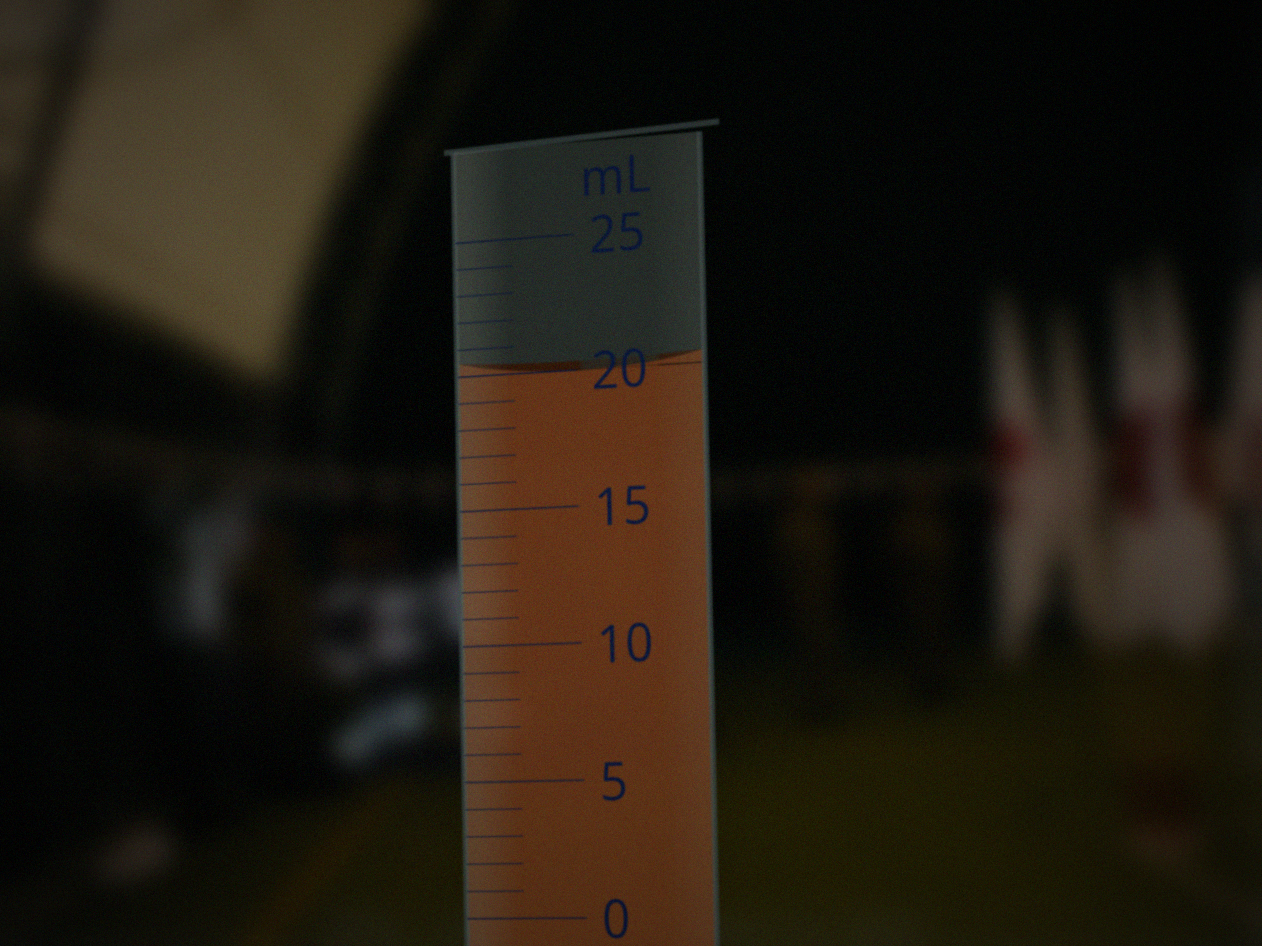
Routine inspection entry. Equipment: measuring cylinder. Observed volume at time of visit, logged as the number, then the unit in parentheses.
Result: 20 (mL)
